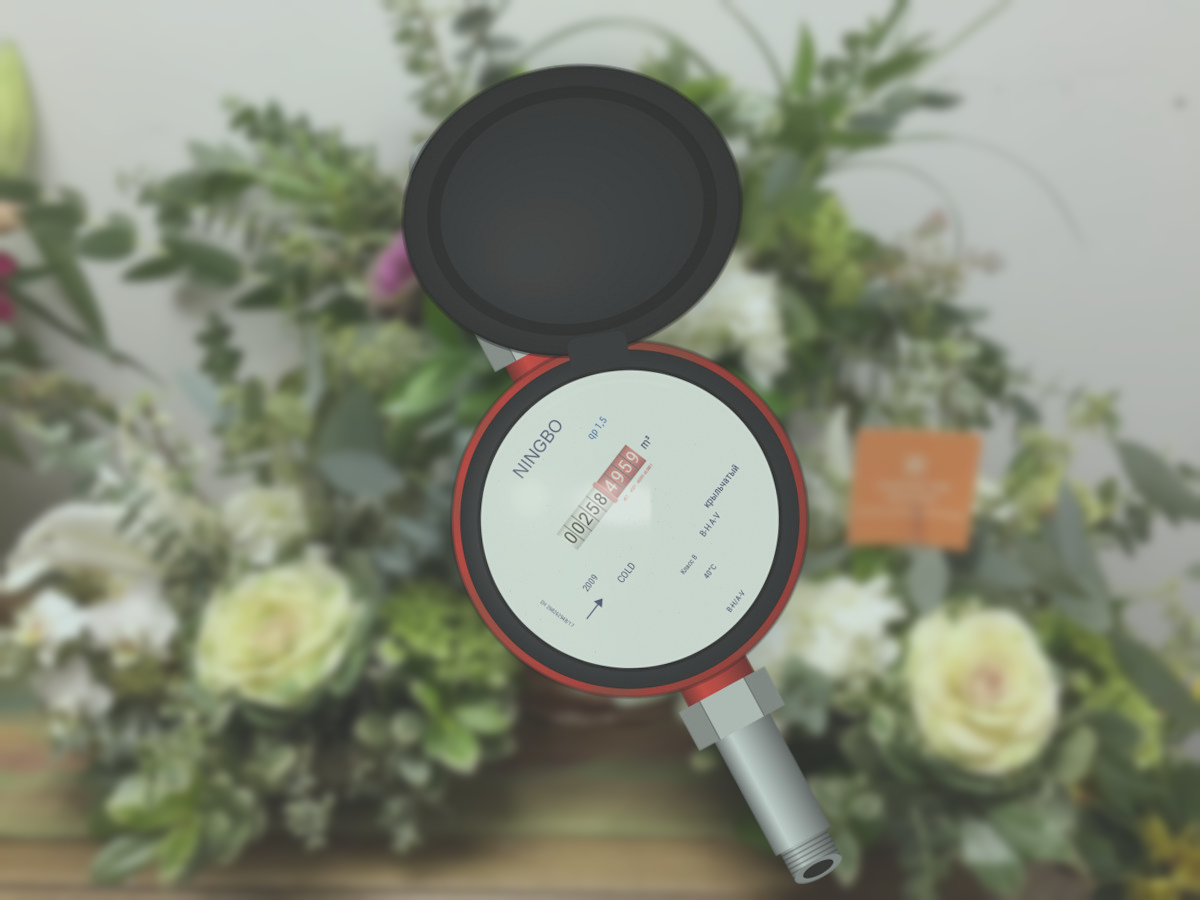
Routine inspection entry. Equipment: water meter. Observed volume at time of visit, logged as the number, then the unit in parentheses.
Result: 258.4959 (m³)
